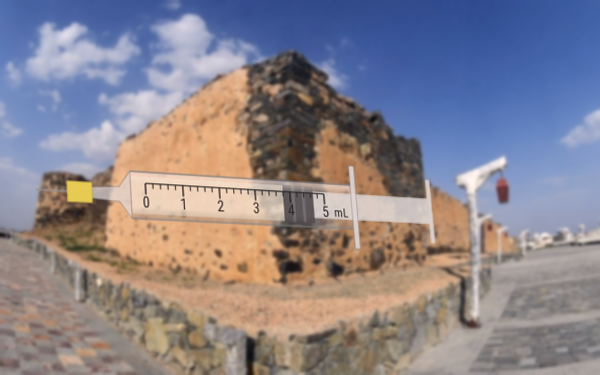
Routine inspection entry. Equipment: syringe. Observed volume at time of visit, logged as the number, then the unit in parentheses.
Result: 3.8 (mL)
